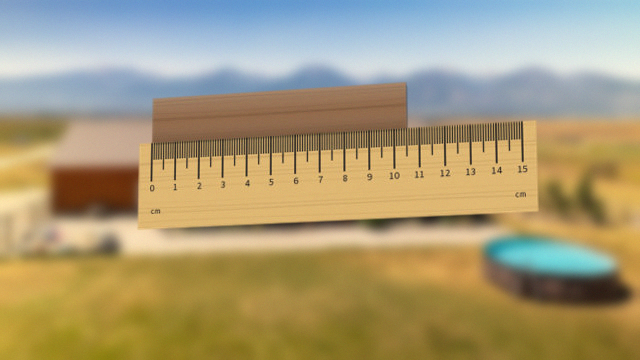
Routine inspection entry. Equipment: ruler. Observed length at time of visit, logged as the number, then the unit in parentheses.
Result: 10.5 (cm)
